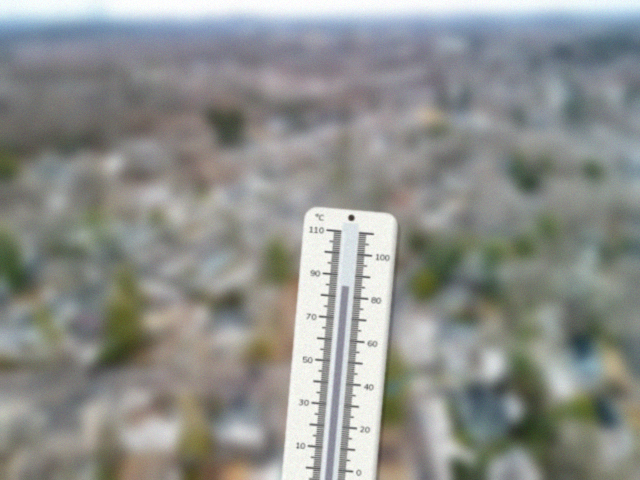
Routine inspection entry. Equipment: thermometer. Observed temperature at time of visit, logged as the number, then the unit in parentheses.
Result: 85 (°C)
